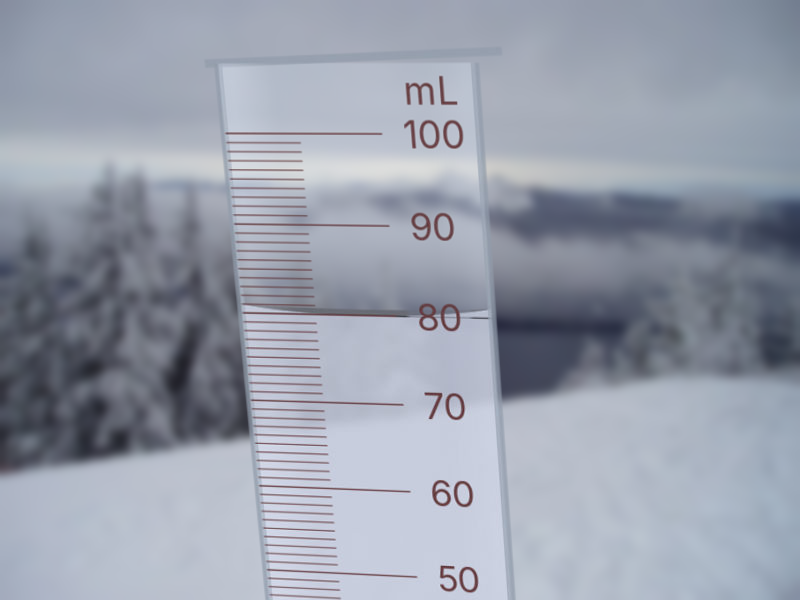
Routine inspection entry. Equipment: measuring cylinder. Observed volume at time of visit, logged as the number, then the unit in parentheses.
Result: 80 (mL)
